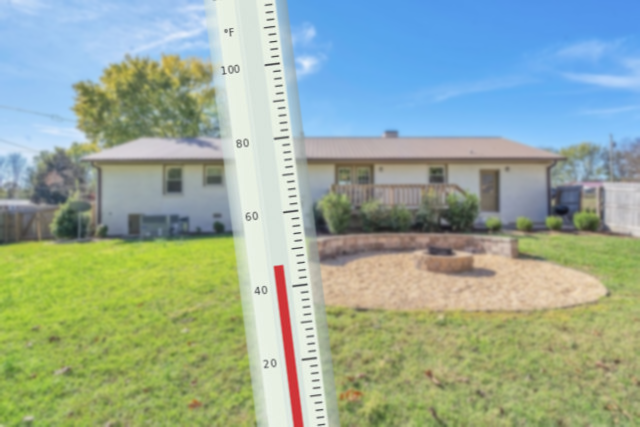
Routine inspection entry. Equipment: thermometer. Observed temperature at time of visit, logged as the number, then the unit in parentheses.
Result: 46 (°F)
